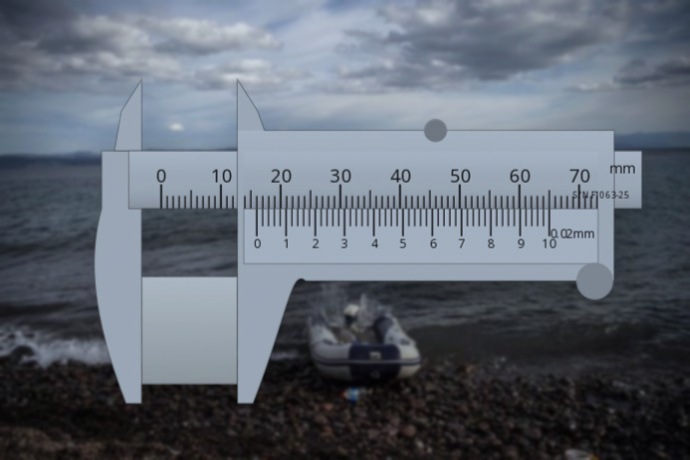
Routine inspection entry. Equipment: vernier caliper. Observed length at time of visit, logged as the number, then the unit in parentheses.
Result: 16.0 (mm)
